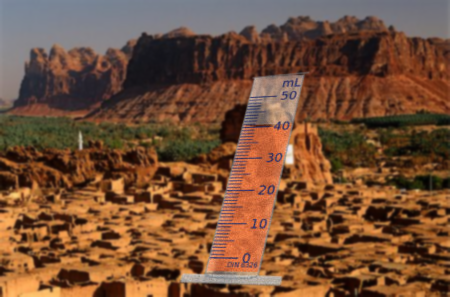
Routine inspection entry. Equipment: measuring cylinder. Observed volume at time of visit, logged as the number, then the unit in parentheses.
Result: 40 (mL)
